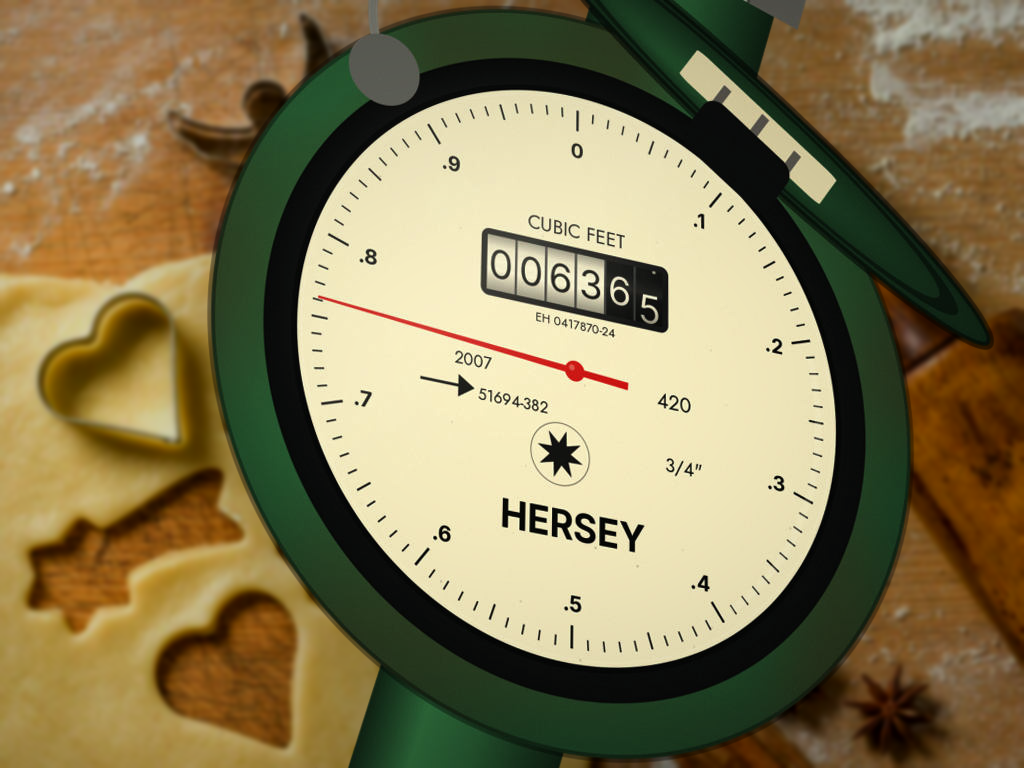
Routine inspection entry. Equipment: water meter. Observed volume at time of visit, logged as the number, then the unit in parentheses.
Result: 6364.76 (ft³)
